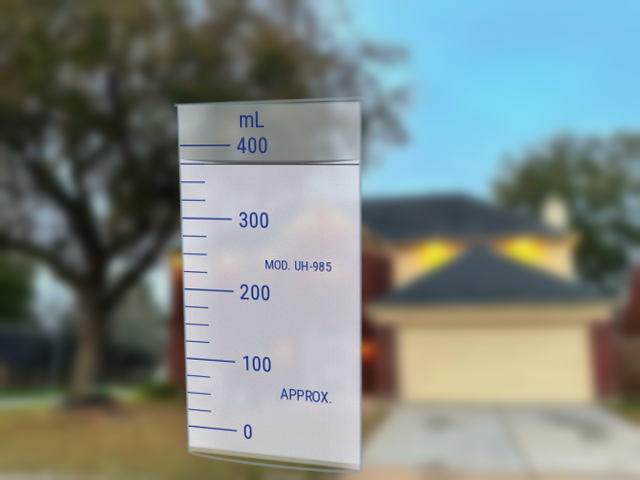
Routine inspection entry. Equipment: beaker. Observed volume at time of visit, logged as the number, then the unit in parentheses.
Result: 375 (mL)
